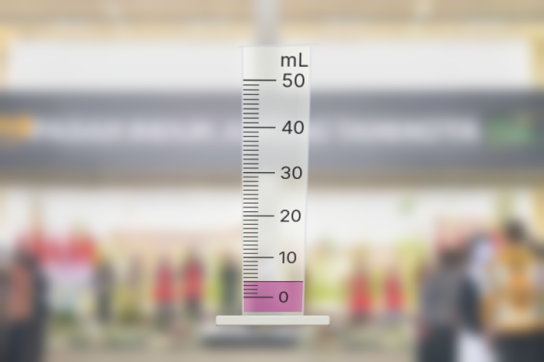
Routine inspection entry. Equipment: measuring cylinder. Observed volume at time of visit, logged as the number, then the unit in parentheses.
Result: 4 (mL)
